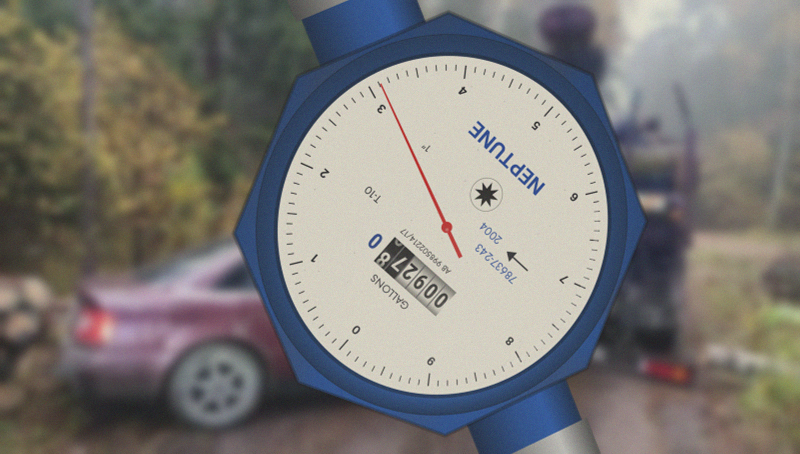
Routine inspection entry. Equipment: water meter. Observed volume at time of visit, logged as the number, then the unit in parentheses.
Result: 92783.1 (gal)
